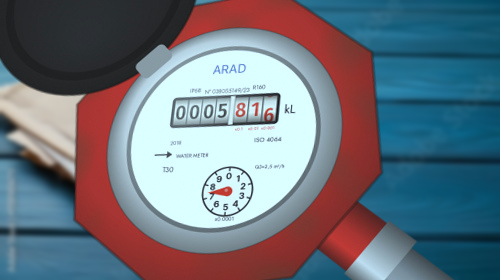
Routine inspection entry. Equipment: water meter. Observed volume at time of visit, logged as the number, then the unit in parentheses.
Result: 5.8157 (kL)
